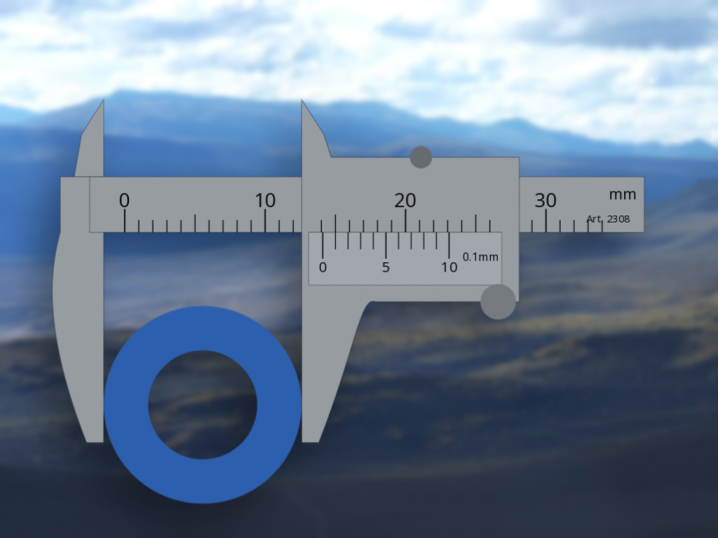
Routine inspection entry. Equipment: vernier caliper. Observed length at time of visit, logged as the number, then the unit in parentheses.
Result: 14.1 (mm)
